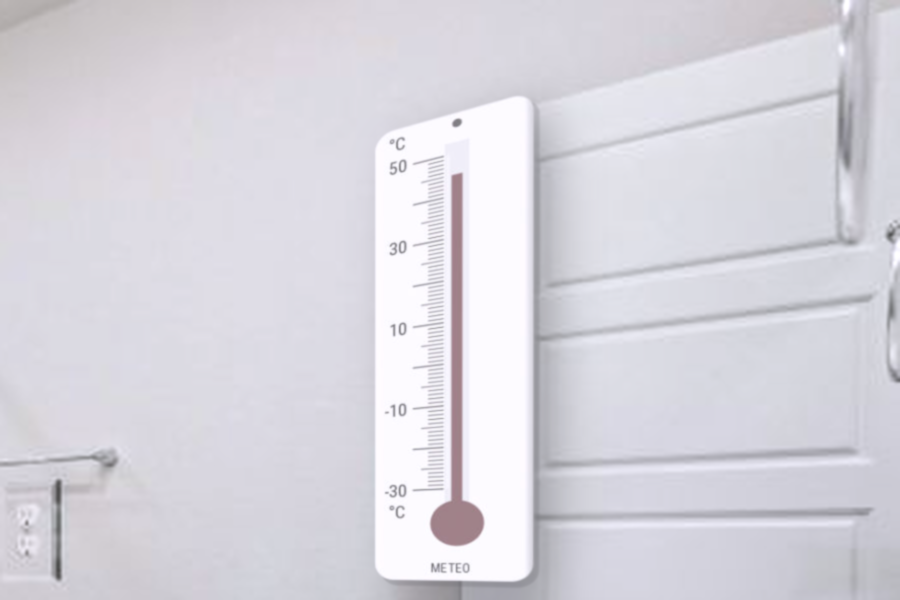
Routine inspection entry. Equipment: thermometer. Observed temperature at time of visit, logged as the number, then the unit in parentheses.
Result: 45 (°C)
